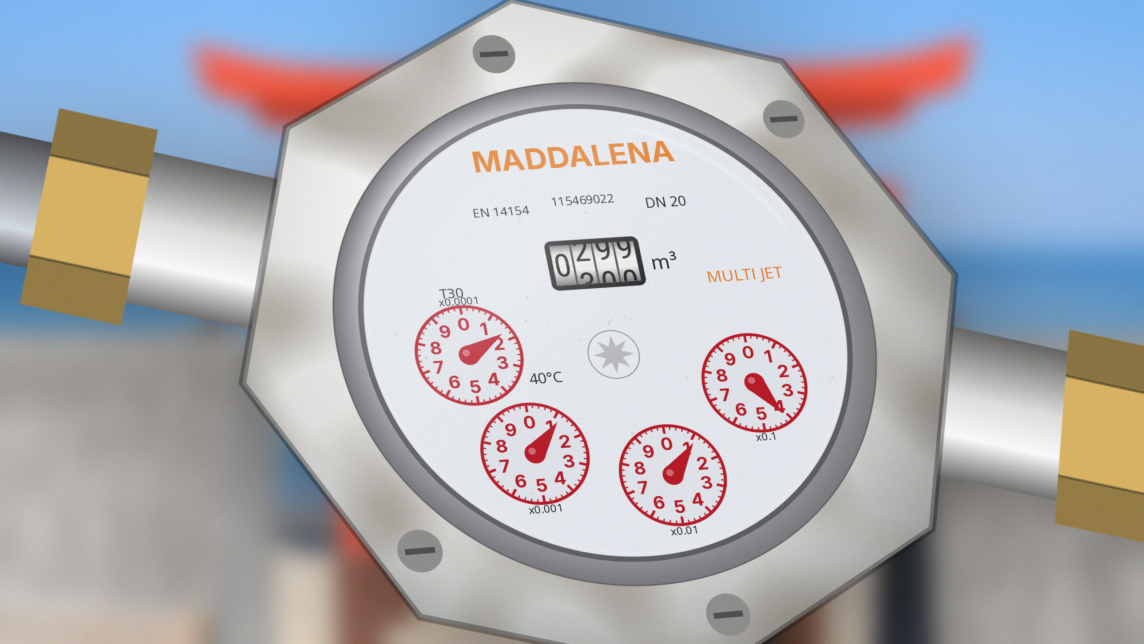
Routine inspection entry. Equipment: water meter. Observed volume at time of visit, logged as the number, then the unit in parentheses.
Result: 299.4111 (m³)
